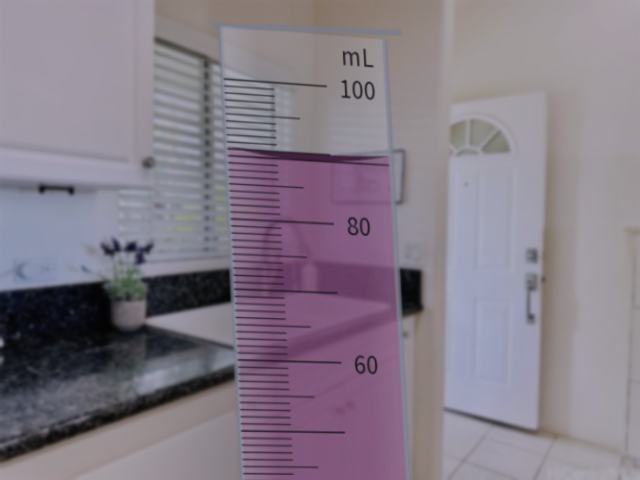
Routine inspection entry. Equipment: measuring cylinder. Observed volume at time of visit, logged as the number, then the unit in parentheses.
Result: 89 (mL)
